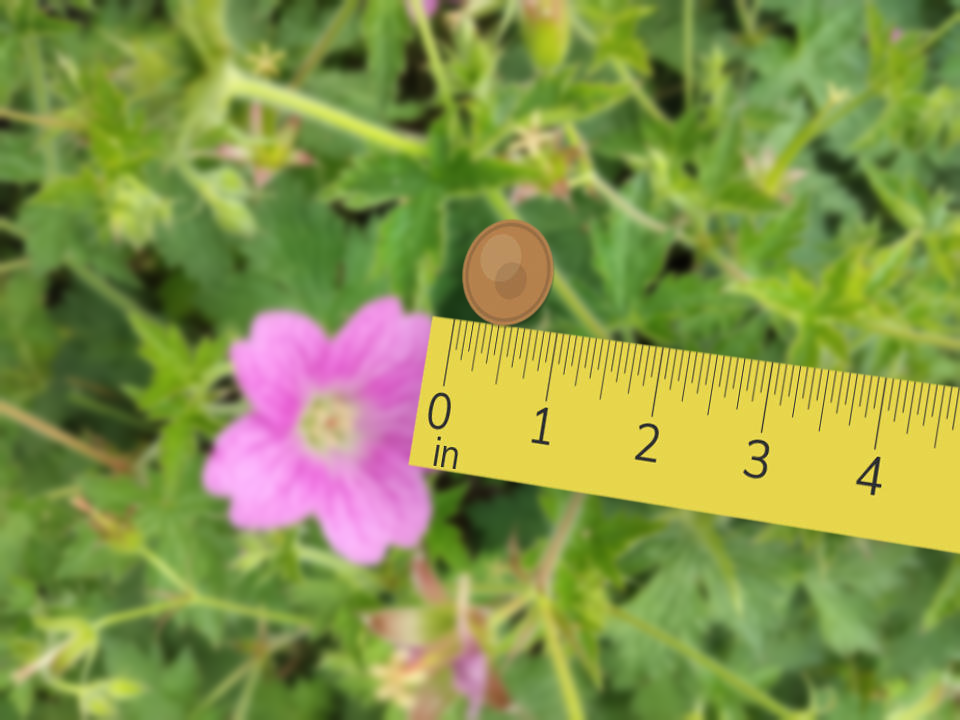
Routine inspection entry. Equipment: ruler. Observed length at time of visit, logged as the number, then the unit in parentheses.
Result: 0.875 (in)
